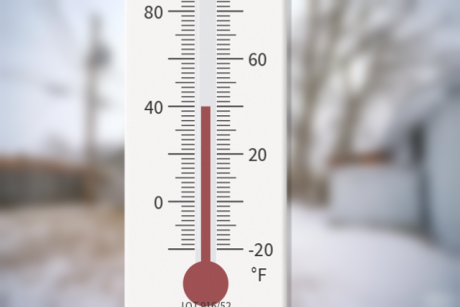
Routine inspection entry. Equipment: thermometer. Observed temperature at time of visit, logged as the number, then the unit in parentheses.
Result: 40 (°F)
